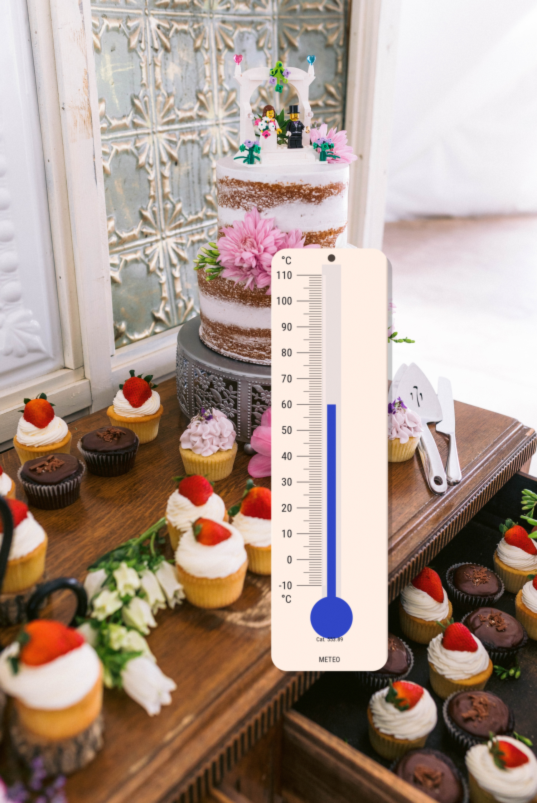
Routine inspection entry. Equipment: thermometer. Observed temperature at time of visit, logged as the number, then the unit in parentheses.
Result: 60 (°C)
